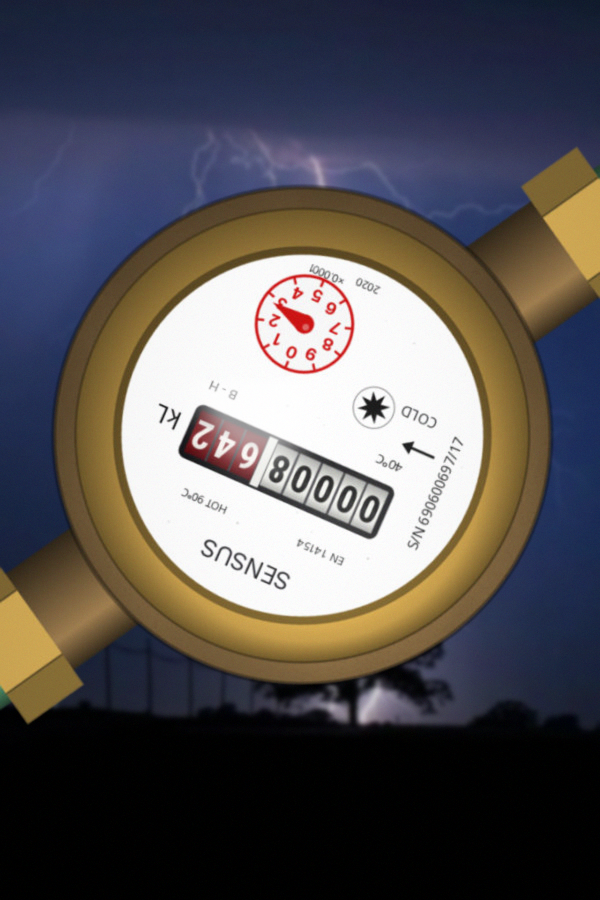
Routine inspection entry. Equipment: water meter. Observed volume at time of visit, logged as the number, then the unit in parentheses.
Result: 8.6422 (kL)
